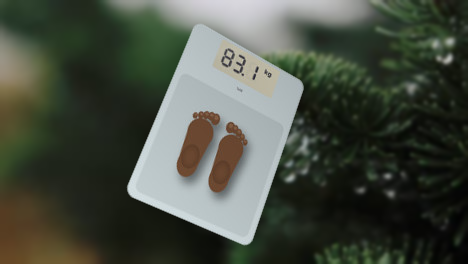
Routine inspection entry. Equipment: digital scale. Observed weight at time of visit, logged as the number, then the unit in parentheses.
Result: 83.1 (kg)
